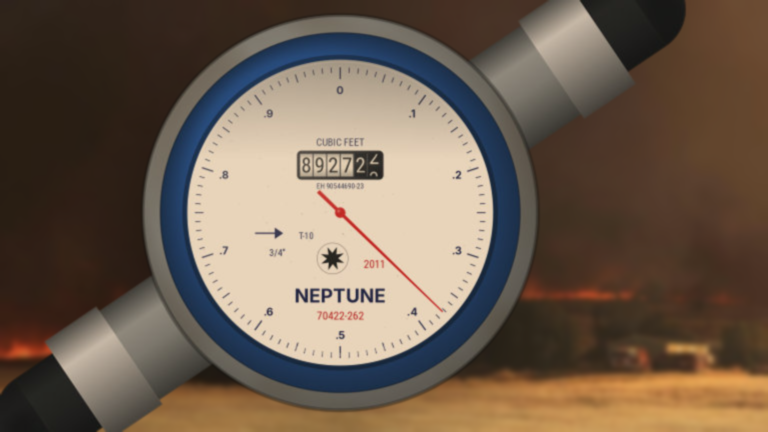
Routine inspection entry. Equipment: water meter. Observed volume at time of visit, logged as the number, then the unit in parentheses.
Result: 892722.37 (ft³)
